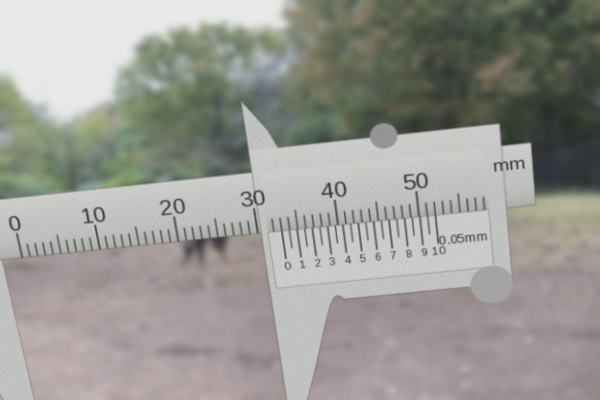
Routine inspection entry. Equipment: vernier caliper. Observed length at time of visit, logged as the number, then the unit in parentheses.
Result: 33.0 (mm)
